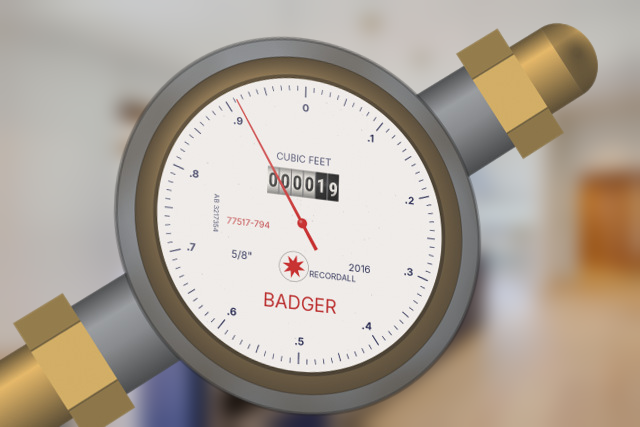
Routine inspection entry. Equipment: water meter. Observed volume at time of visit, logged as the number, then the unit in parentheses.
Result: 18.91 (ft³)
